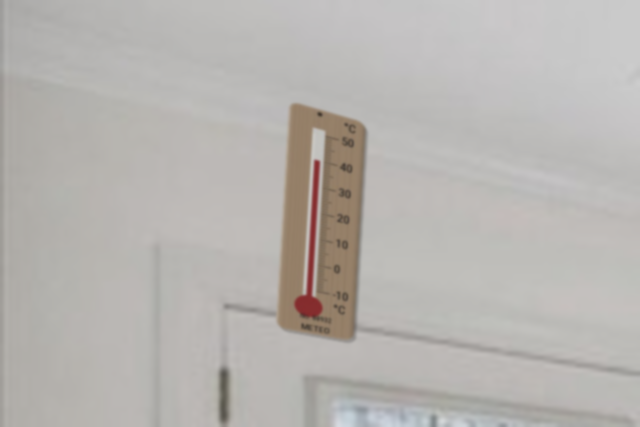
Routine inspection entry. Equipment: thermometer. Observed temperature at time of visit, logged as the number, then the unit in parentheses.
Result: 40 (°C)
